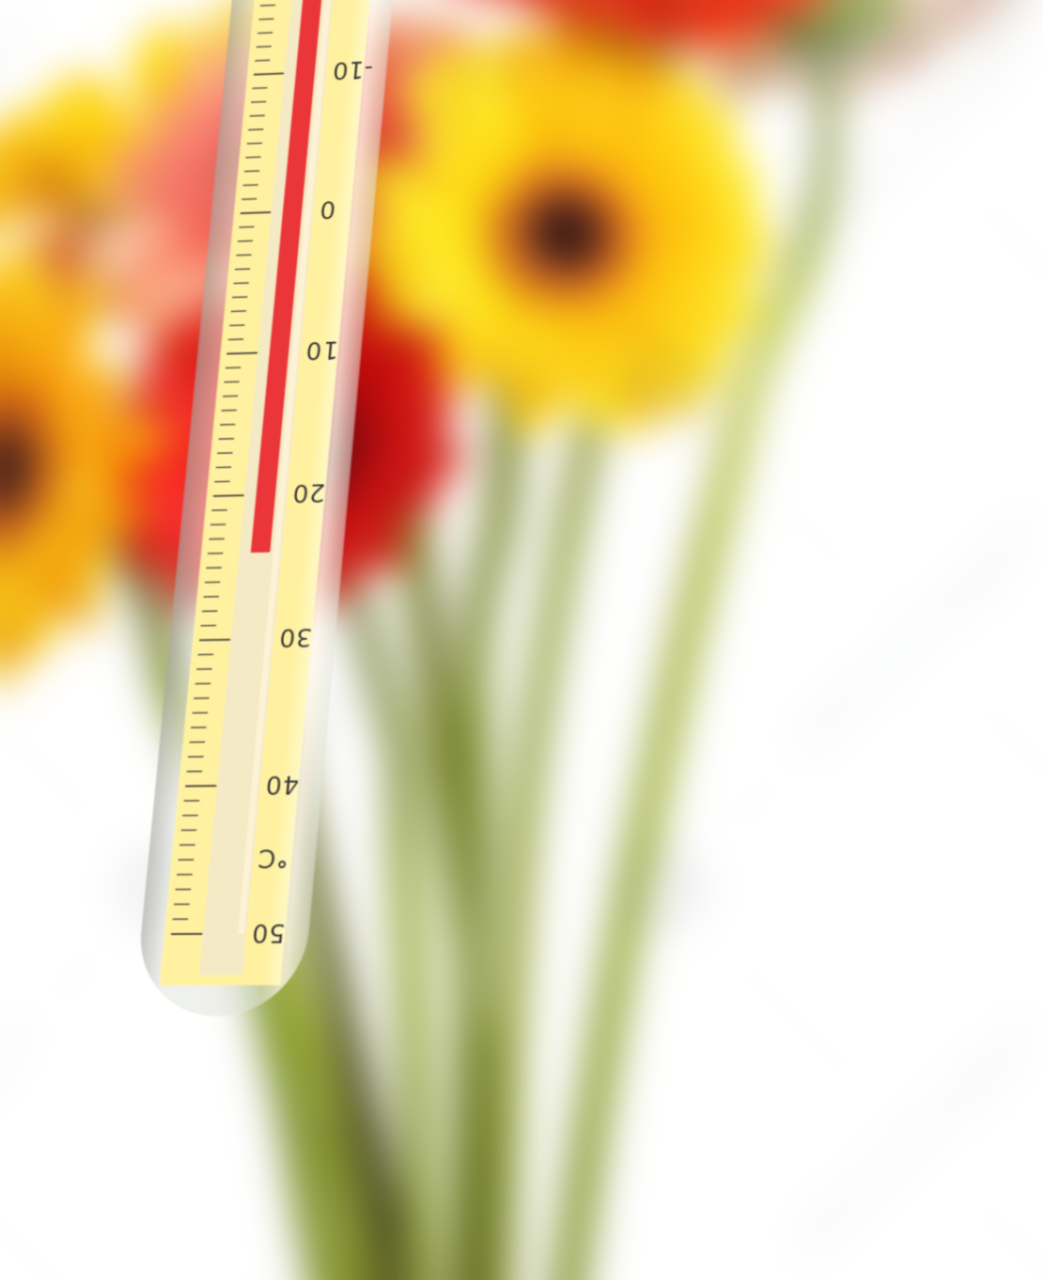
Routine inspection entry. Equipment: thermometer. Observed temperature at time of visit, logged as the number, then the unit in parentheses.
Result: 24 (°C)
